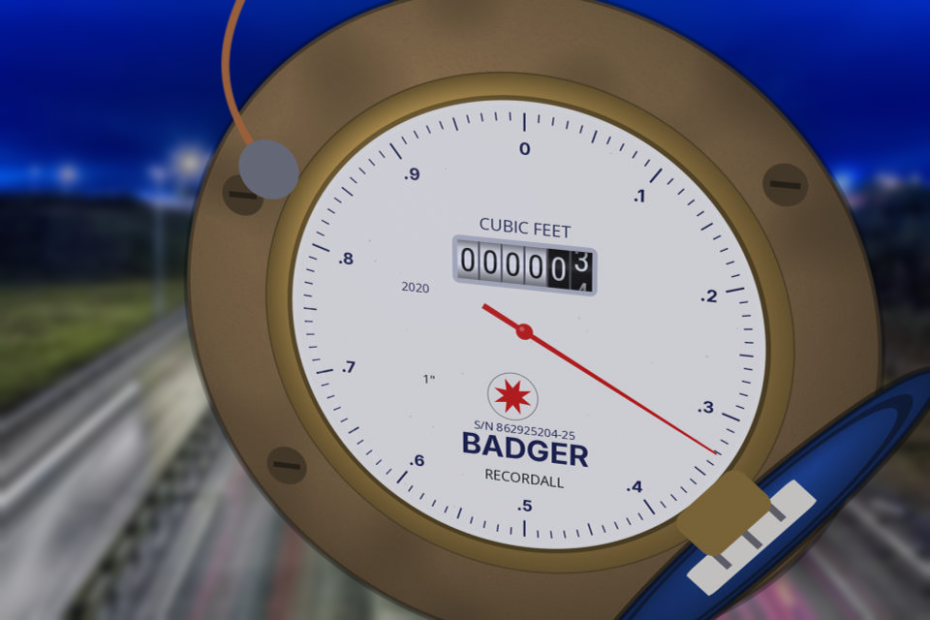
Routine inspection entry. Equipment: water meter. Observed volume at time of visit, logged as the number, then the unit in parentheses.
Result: 3.33 (ft³)
